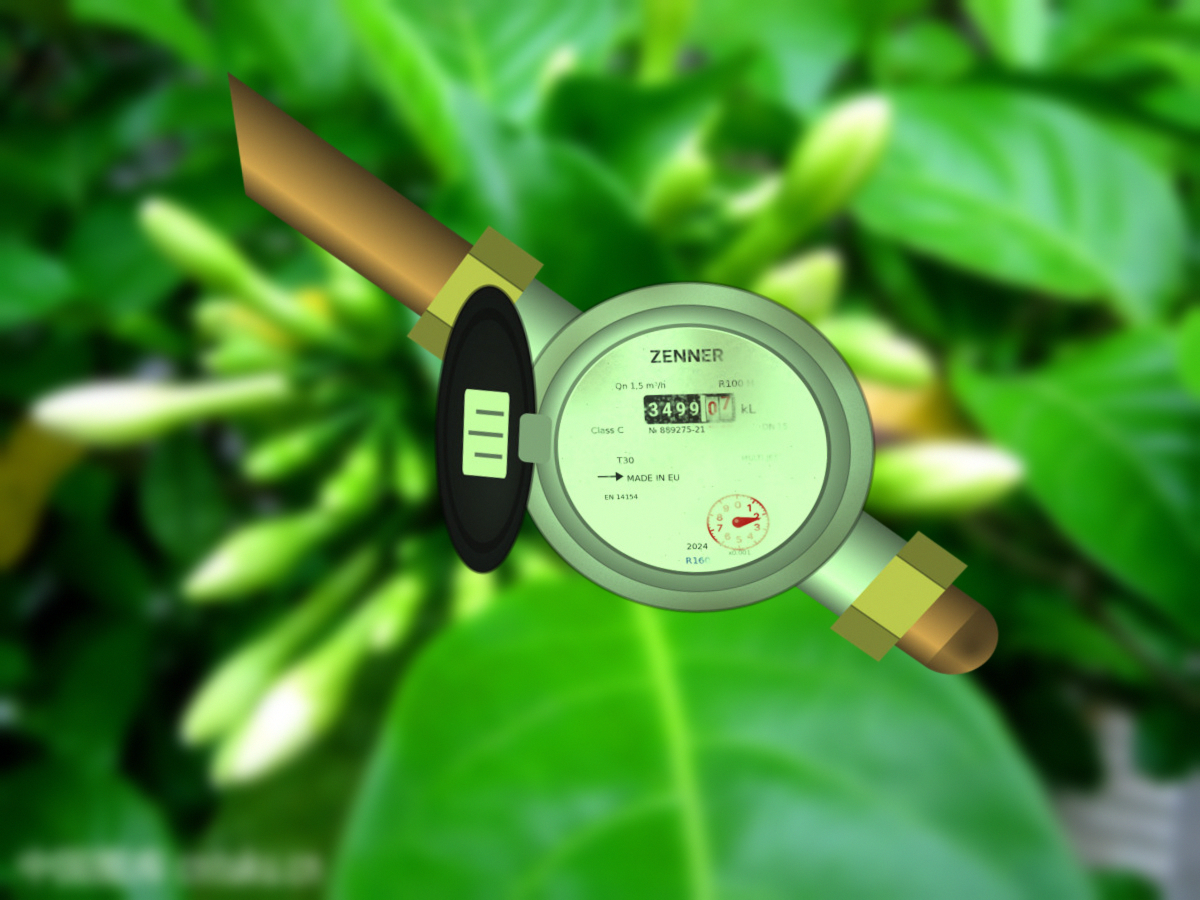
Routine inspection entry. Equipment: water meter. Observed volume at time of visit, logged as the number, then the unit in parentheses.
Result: 3499.072 (kL)
